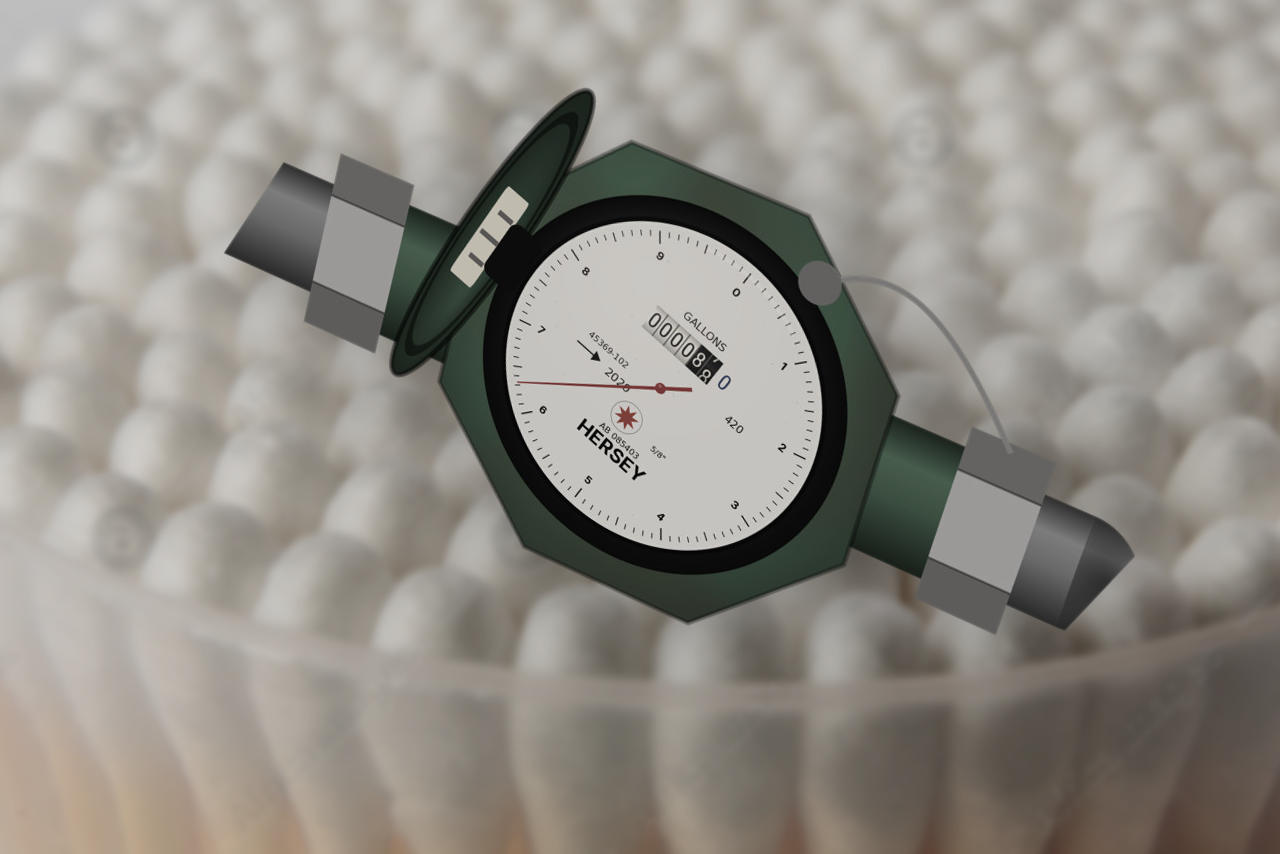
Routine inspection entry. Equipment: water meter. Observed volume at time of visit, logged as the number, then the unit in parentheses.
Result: 876.3 (gal)
